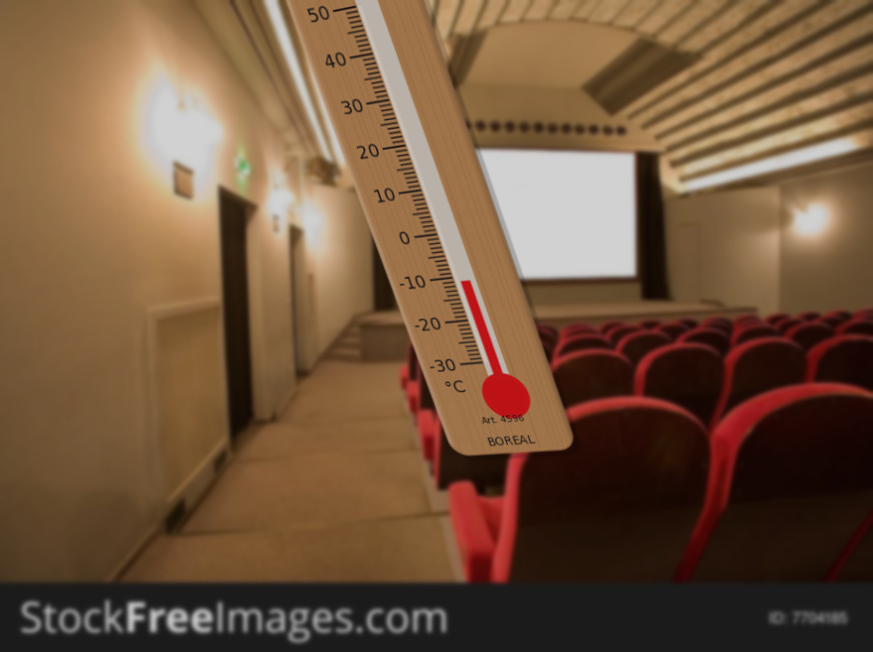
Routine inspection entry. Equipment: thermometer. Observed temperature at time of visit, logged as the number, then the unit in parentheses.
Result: -11 (°C)
